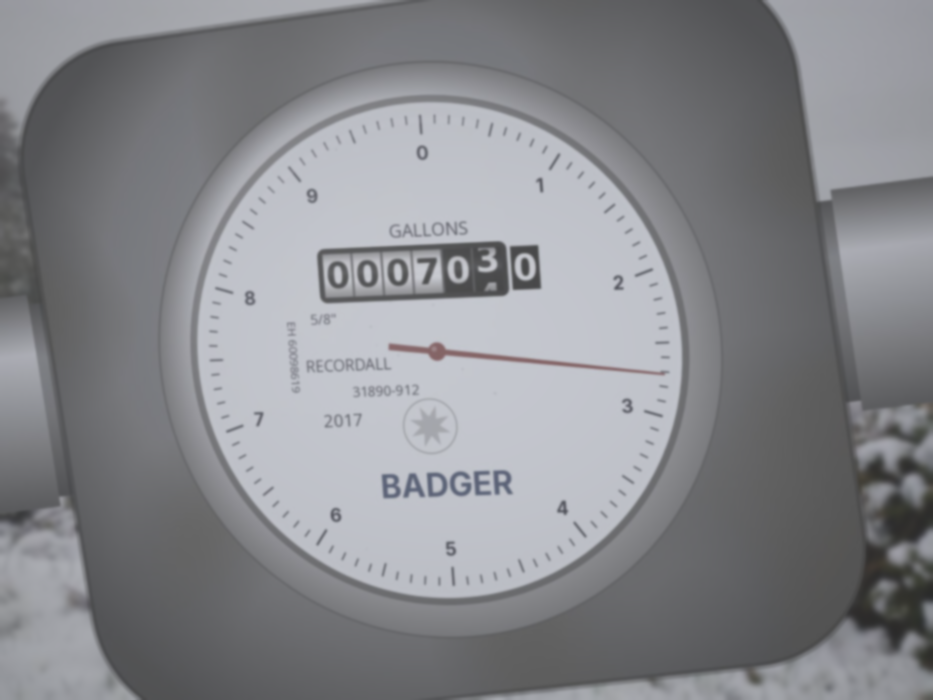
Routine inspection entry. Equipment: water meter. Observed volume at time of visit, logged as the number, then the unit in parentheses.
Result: 7032.7 (gal)
